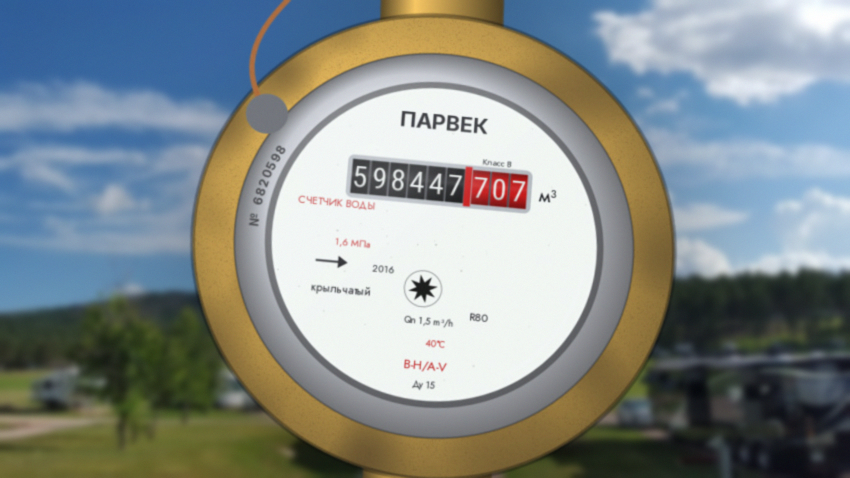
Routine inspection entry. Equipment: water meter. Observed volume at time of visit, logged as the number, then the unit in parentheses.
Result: 598447.707 (m³)
